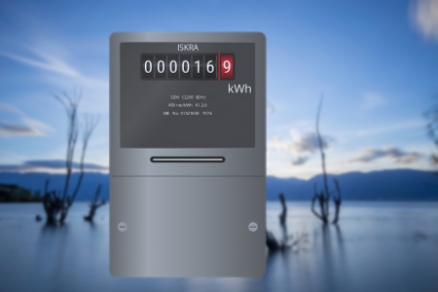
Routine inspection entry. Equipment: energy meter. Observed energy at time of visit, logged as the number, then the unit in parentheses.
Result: 16.9 (kWh)
